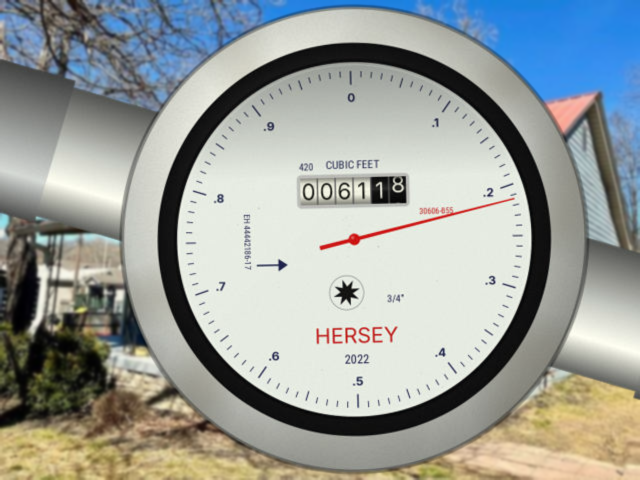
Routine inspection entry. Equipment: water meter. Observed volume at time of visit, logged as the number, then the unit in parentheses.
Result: 6118.21 (ft³)
